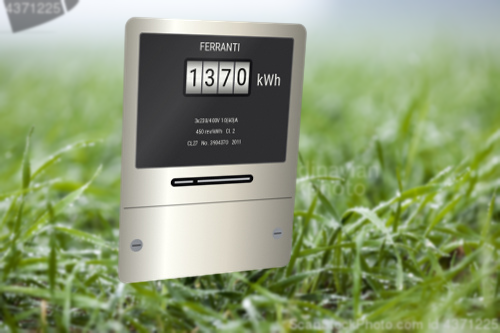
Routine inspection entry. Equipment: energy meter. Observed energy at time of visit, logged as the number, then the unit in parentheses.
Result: 1370 (kWh)
